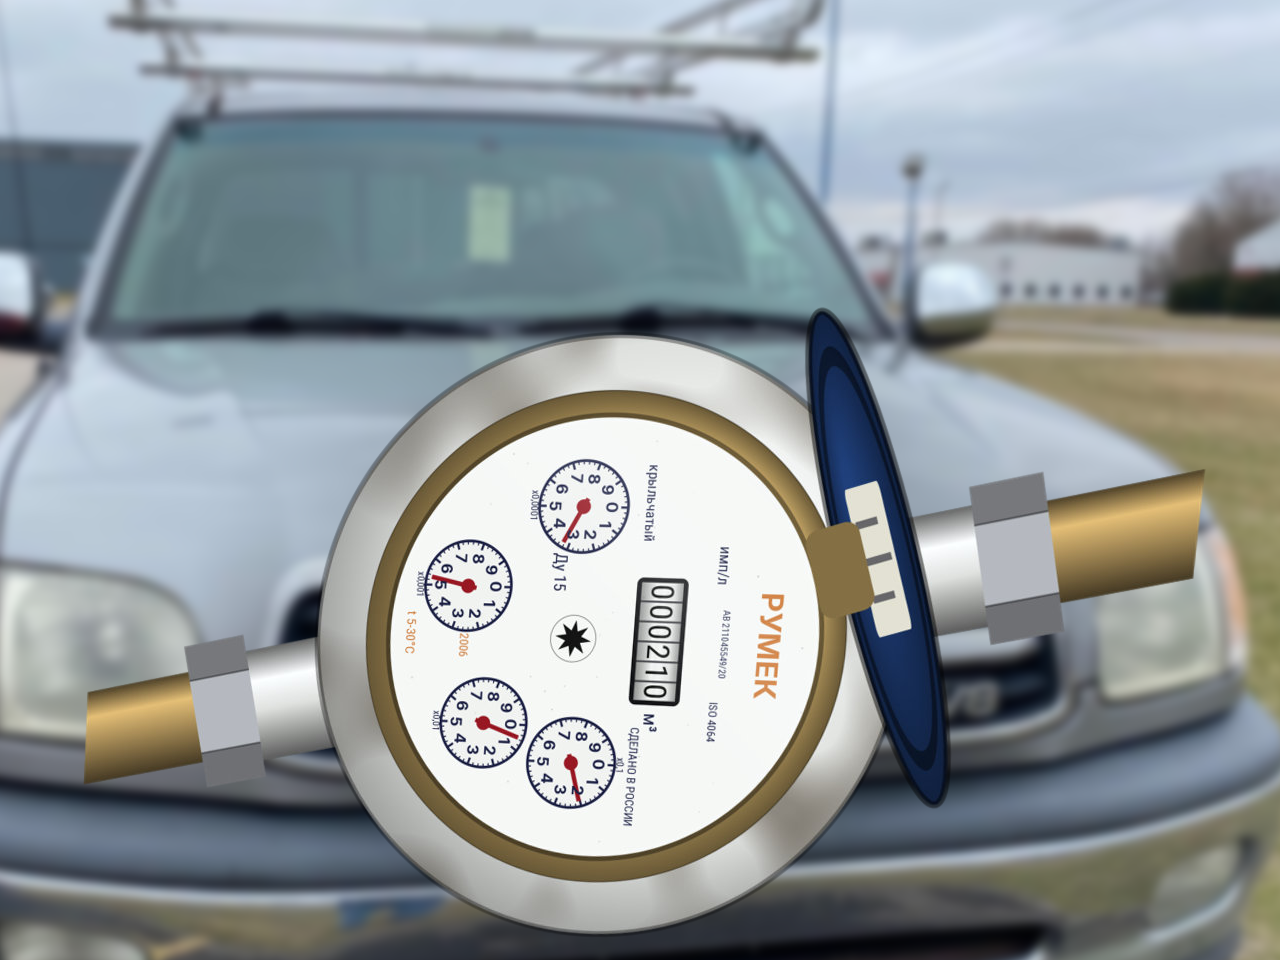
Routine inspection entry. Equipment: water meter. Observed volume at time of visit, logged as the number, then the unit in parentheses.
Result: 210.2053 (m³)
